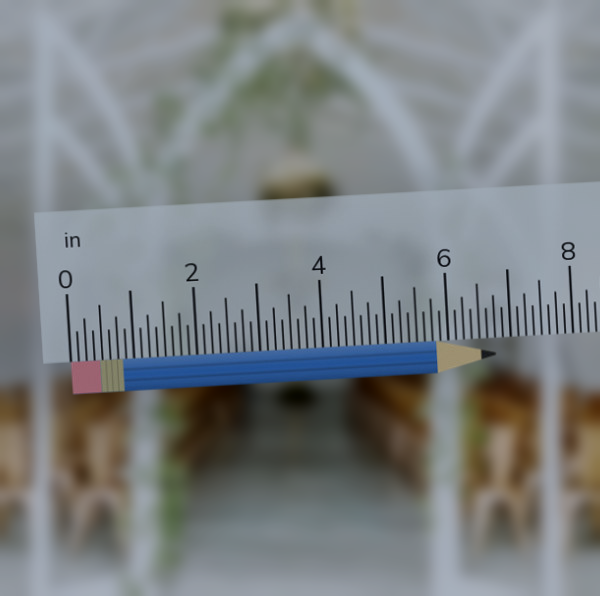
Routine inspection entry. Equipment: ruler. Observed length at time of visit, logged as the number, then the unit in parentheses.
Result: 6.75 (in)
